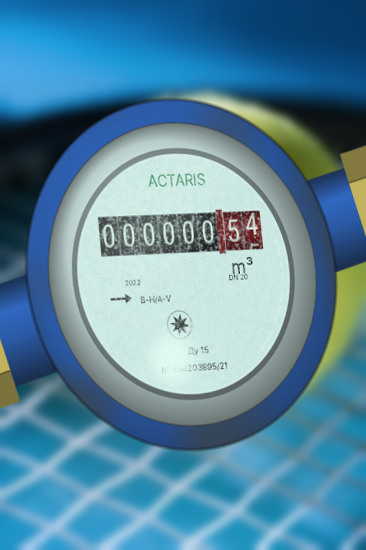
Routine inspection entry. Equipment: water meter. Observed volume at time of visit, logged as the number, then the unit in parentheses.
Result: 0.54 (m³)
